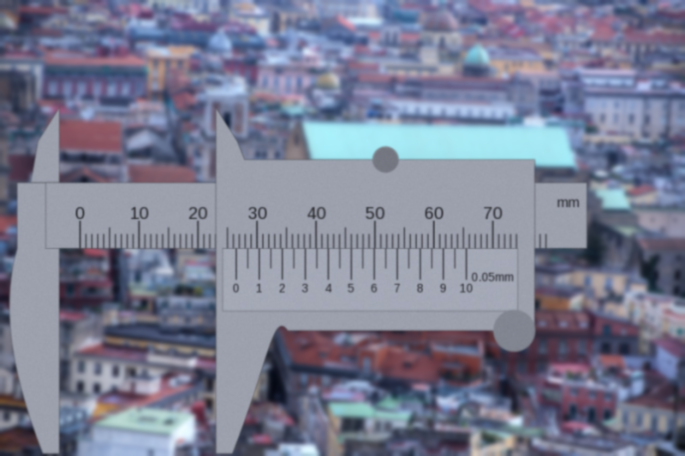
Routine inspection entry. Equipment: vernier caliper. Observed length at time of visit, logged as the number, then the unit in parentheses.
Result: 26.5 (mm)
